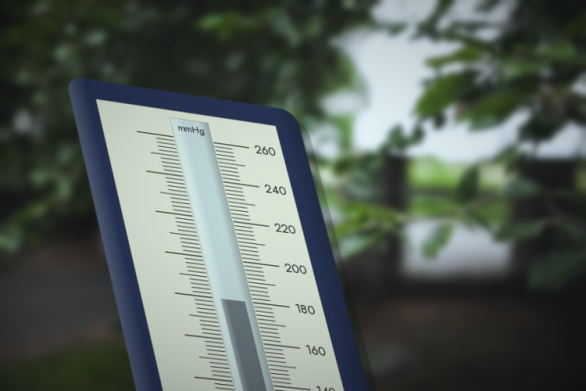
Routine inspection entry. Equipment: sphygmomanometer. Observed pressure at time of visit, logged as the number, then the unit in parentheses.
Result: 180 (mmHg)
